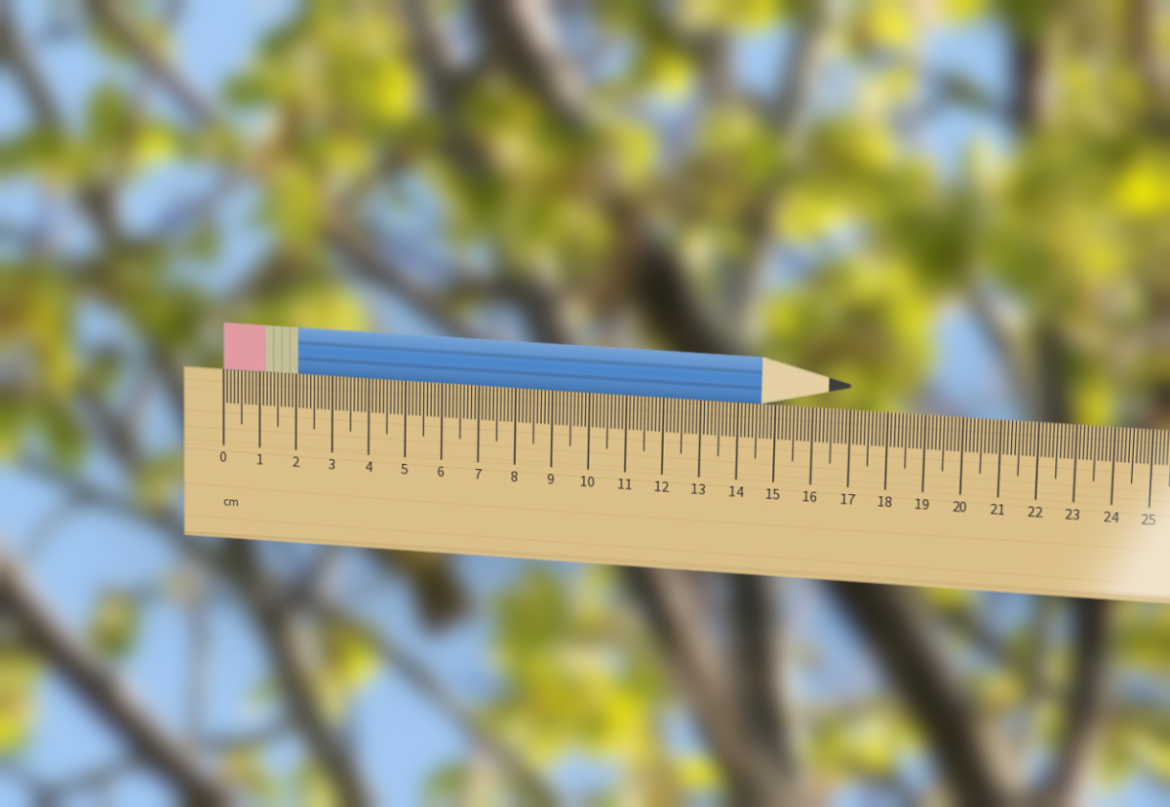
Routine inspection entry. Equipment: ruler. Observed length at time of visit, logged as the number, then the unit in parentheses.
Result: 17 (cm)
